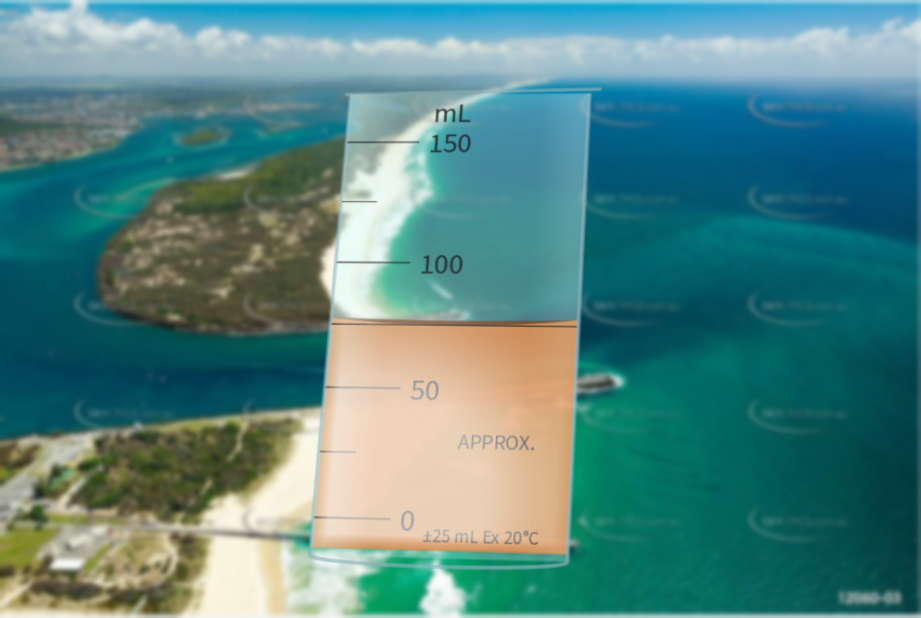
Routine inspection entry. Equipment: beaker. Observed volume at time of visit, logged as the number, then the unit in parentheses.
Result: 75 (mL)
